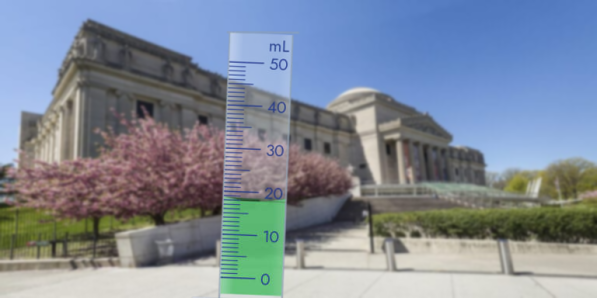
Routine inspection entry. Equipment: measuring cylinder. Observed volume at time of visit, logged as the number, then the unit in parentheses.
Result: 18 (mL)
